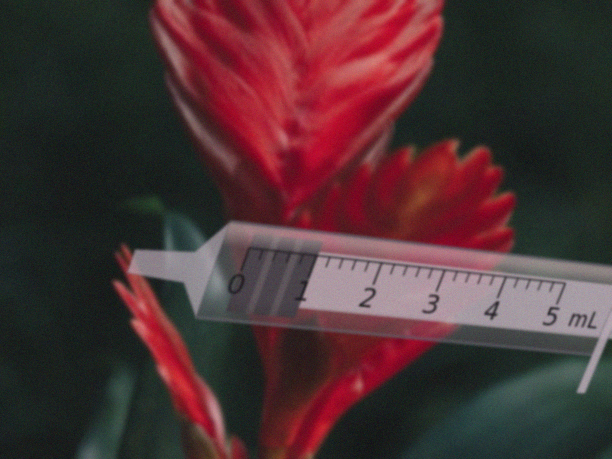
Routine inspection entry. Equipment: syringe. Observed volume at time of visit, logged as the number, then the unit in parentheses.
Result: 0 (mL)
